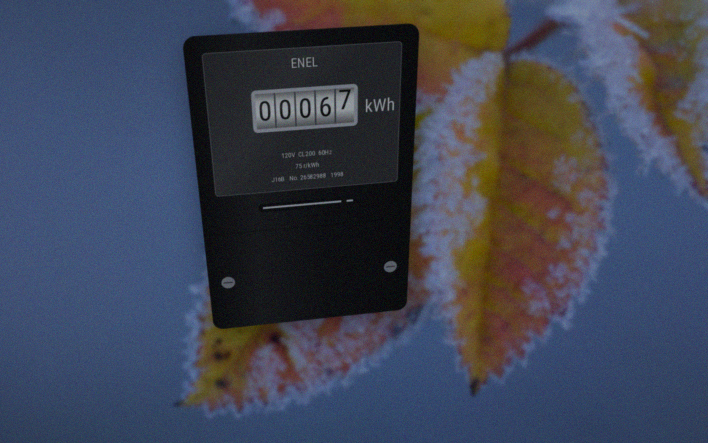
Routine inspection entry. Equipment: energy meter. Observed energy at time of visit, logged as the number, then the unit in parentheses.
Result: 67 (kWh)
